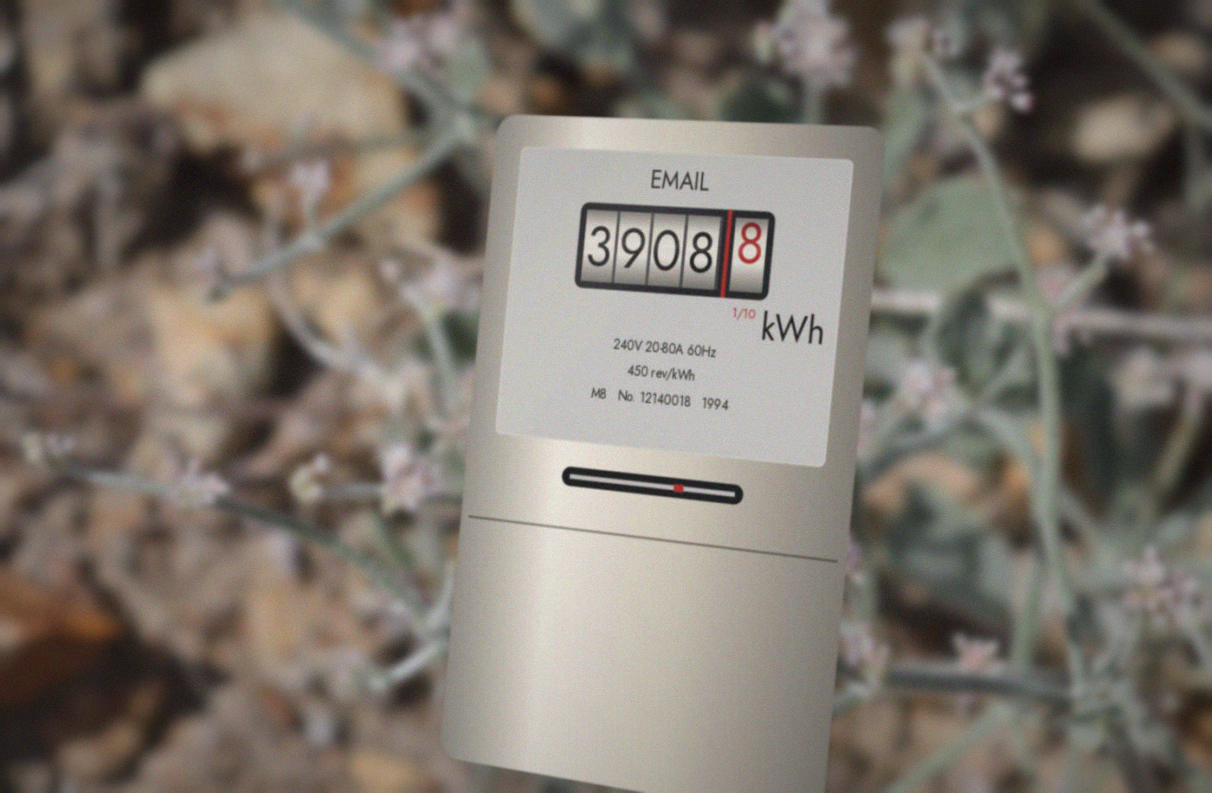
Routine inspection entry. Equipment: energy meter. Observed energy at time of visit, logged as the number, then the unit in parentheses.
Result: 3908.8 (kWh)
